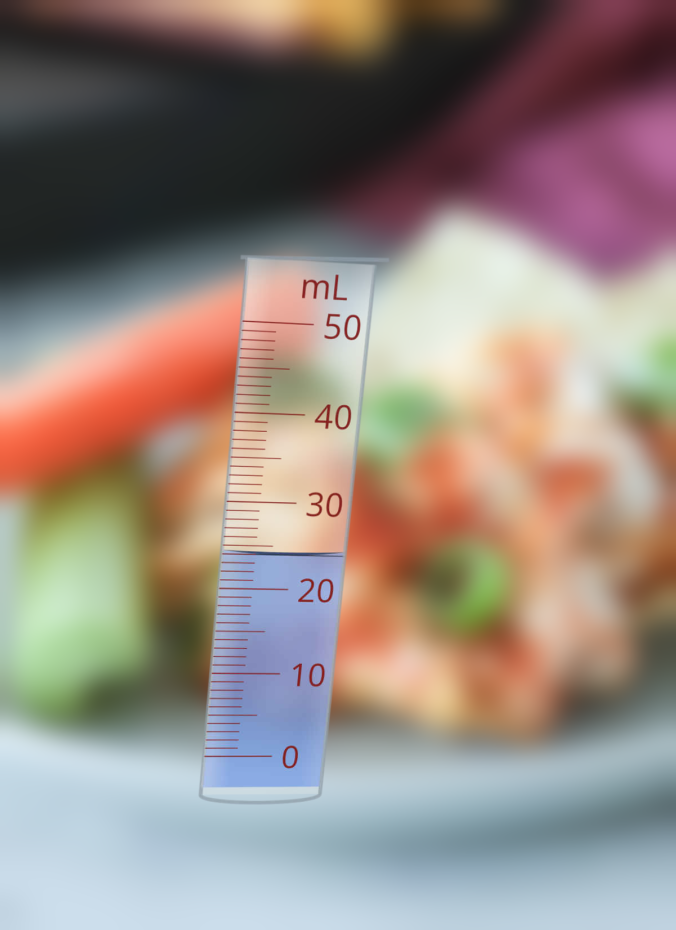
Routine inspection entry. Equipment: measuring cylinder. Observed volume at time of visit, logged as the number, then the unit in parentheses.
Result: 24 (mL)
